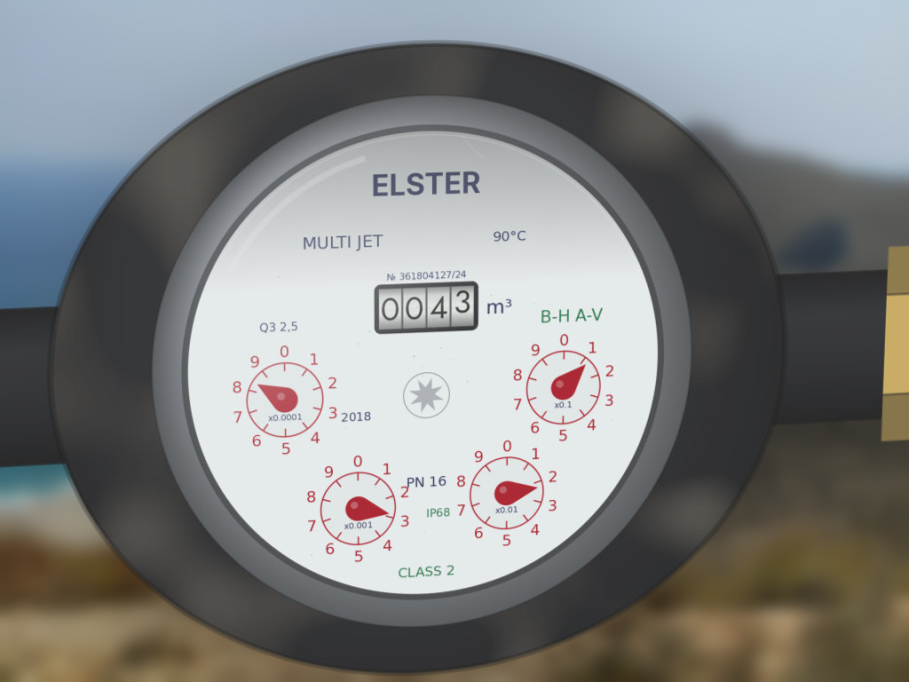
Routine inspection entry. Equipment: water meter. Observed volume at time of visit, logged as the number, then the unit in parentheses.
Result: 43.1228 (m³)
